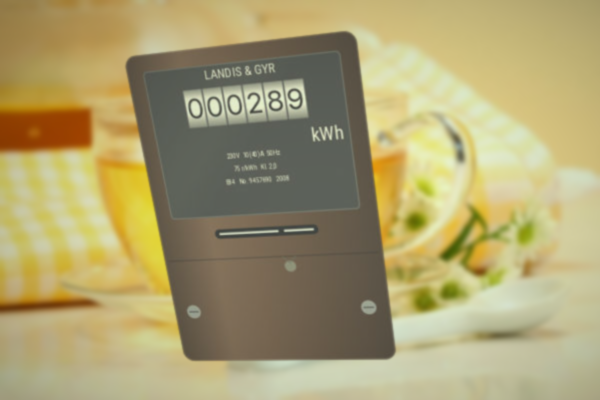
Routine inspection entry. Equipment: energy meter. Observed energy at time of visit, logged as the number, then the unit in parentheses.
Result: 289 (kWh)
